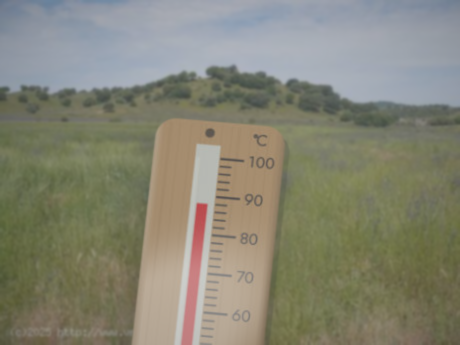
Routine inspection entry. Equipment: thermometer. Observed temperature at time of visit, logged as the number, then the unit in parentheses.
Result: 88 (°C)
